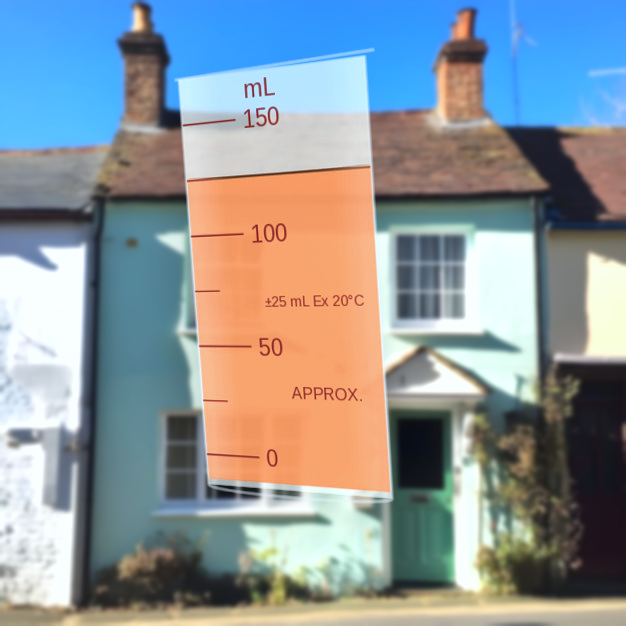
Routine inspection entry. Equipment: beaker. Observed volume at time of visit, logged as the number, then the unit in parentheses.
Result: 125 (mL)
